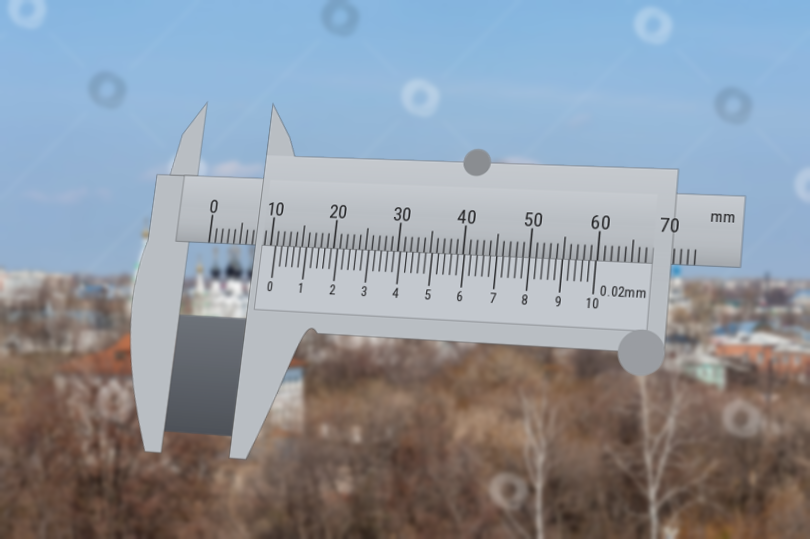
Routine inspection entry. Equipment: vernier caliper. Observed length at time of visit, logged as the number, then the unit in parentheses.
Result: 10.8 (mm)
